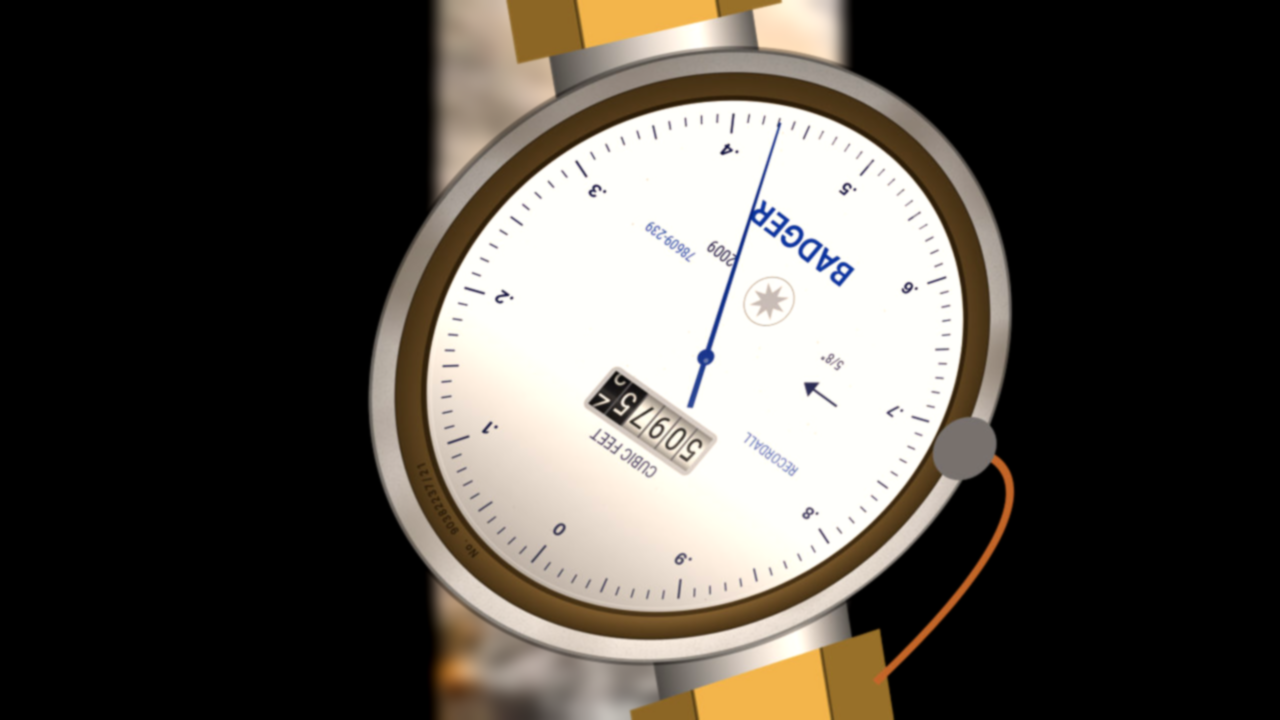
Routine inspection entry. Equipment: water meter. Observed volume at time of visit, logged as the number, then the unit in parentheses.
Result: 509752.43 (ft³)
